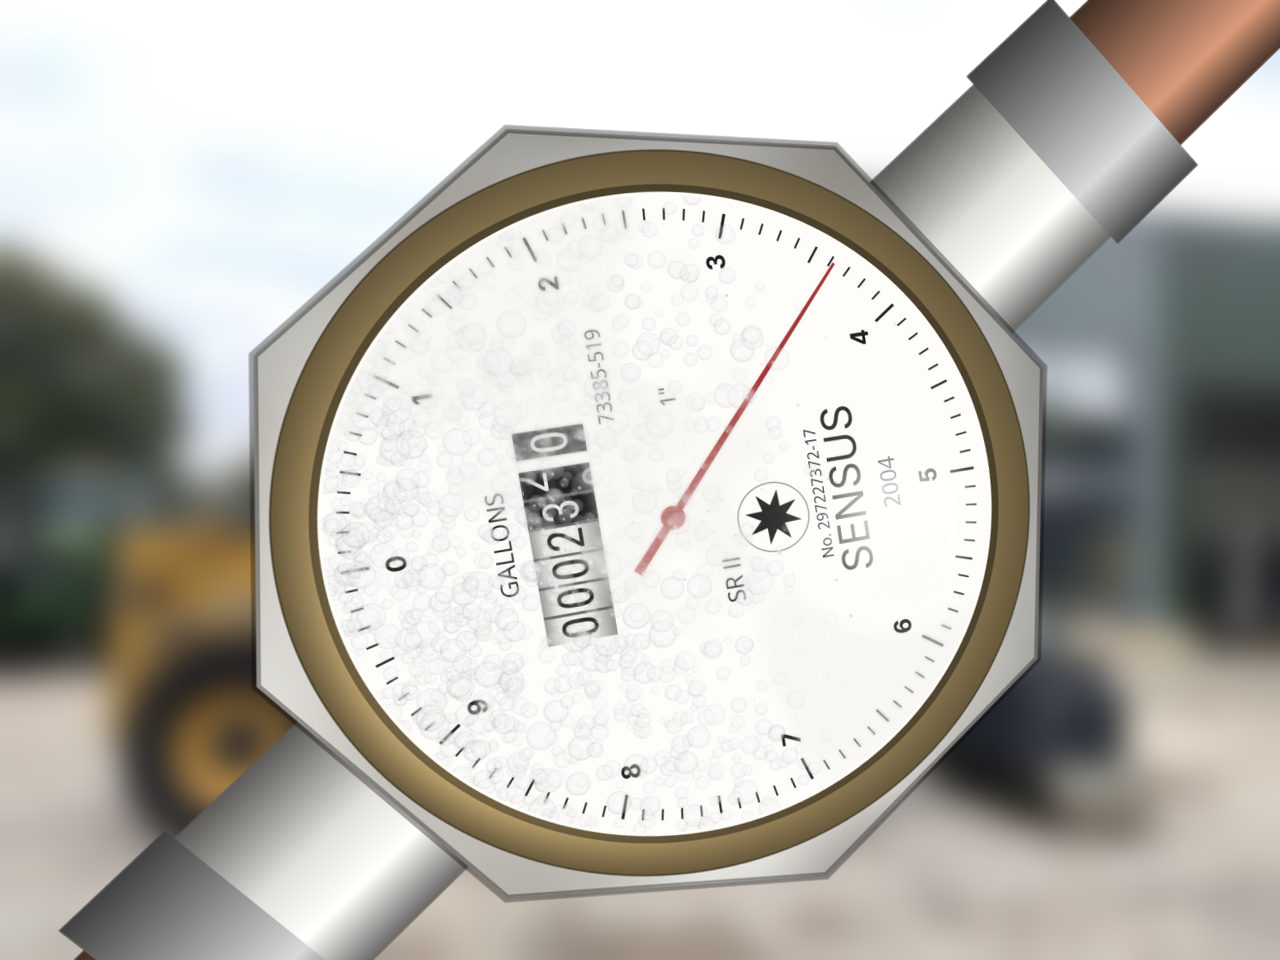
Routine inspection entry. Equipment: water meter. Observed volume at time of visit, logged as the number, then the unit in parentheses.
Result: 2323.6 (gal)
